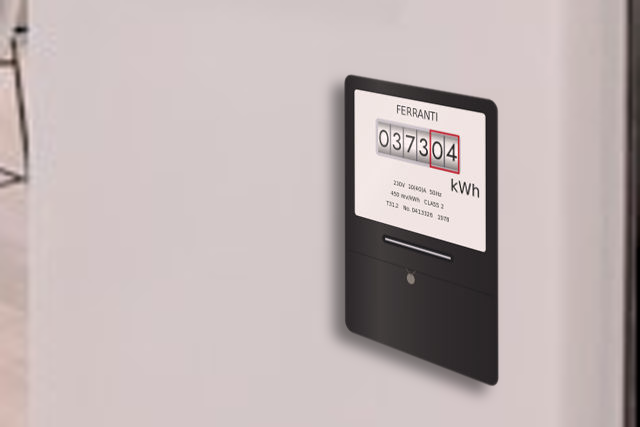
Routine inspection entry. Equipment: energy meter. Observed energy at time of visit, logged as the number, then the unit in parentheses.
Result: 373.04 (kWh)
